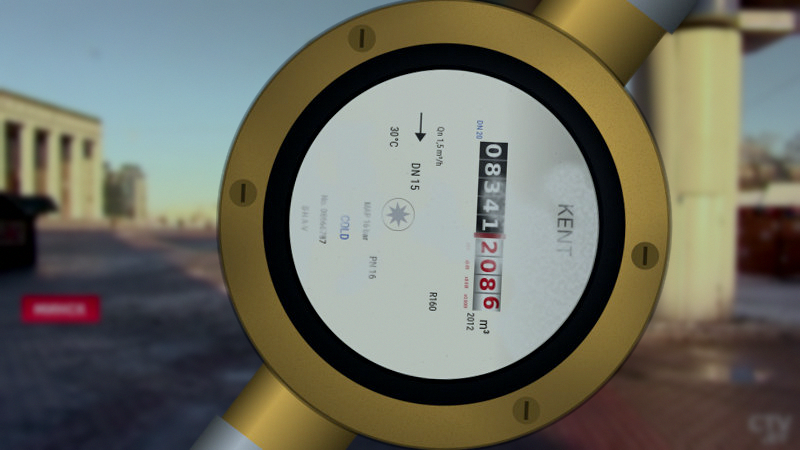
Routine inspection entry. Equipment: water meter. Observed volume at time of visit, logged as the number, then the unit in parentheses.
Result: 8341.2086 (m³)
